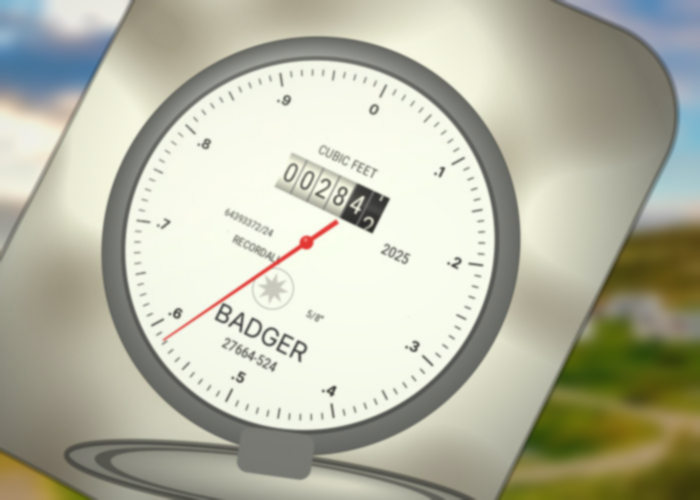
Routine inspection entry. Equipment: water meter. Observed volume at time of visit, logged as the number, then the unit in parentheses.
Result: 2841.58 (ft³)
